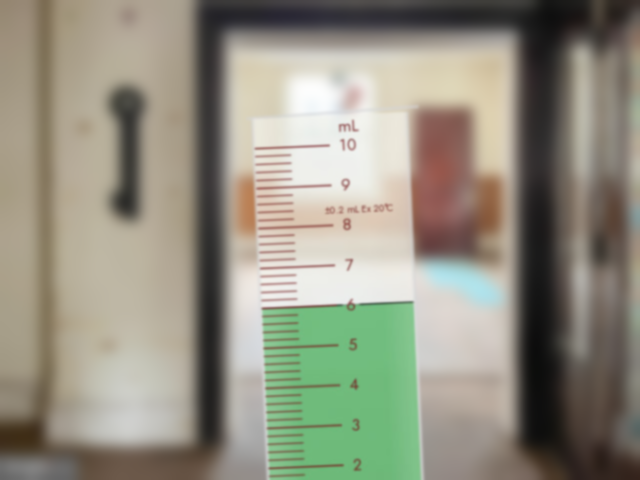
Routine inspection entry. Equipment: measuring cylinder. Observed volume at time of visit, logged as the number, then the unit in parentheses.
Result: 6 (mL)
